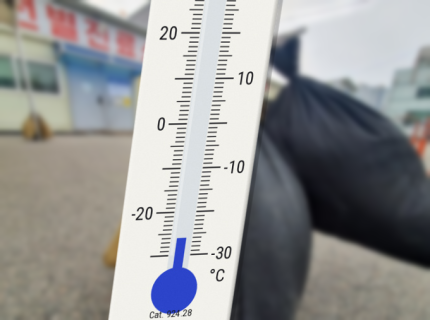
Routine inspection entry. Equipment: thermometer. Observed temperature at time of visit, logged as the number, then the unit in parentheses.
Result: -26 (°C)
